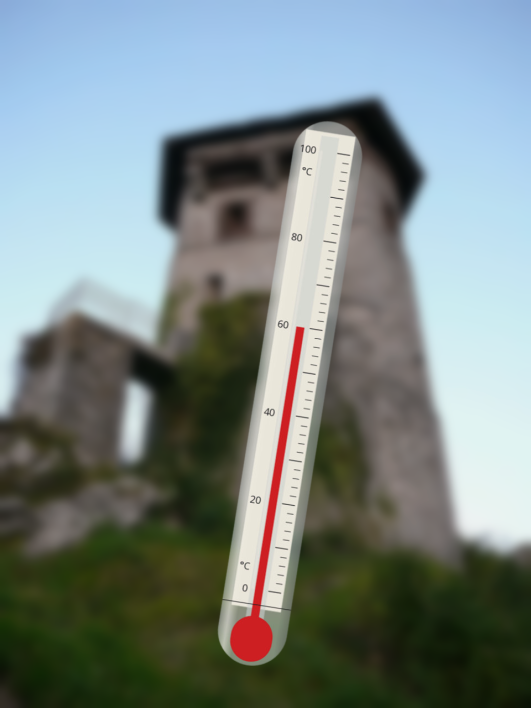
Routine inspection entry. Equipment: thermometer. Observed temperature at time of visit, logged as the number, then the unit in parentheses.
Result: 60 (°C)
